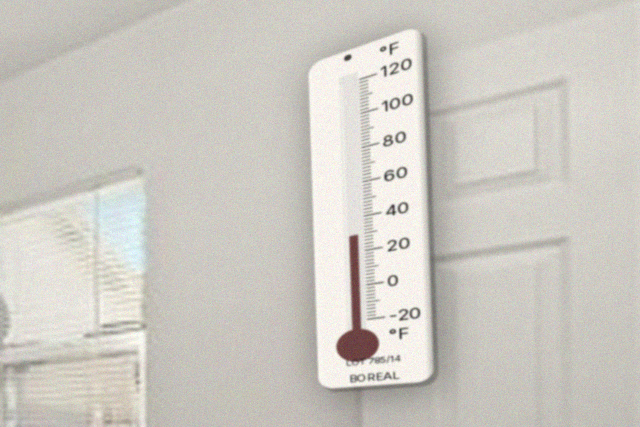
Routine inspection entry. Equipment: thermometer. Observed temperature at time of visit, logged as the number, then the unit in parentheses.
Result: 30 (°F)
